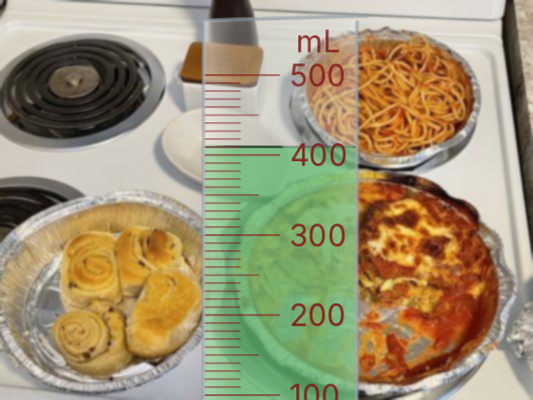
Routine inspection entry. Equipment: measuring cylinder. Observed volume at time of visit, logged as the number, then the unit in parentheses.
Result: 410 (mL)
